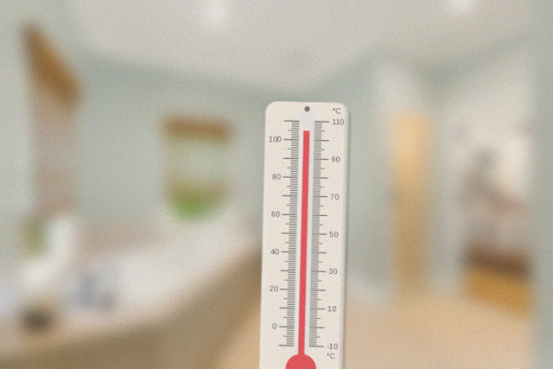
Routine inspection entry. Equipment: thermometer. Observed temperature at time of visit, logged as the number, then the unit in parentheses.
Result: 105 (°C)
